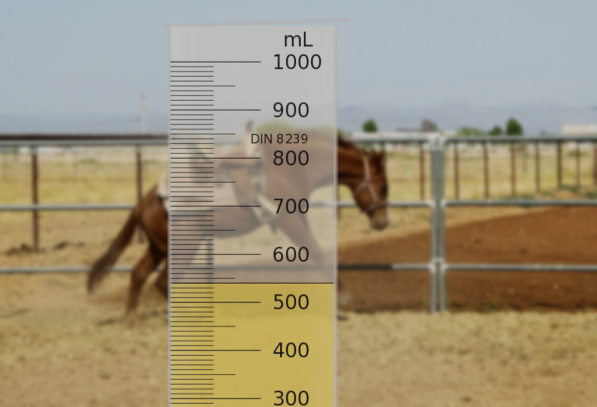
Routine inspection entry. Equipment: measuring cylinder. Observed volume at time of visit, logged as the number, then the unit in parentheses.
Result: 540 (mL)
